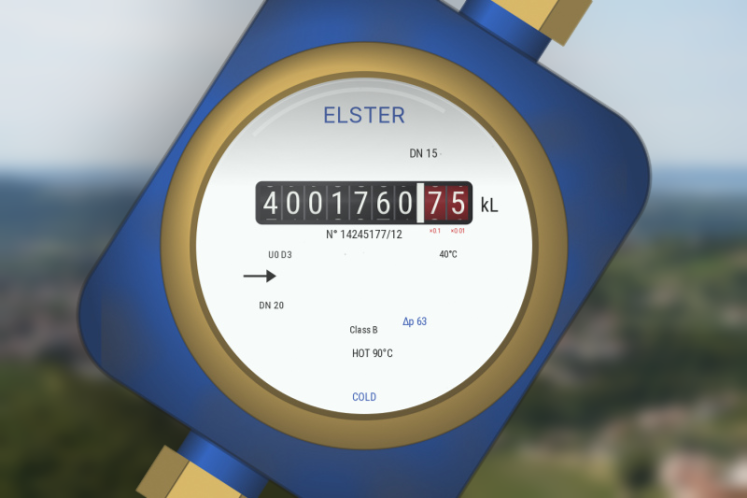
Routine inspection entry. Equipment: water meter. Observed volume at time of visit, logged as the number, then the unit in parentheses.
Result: 4001760.75 (kL)
